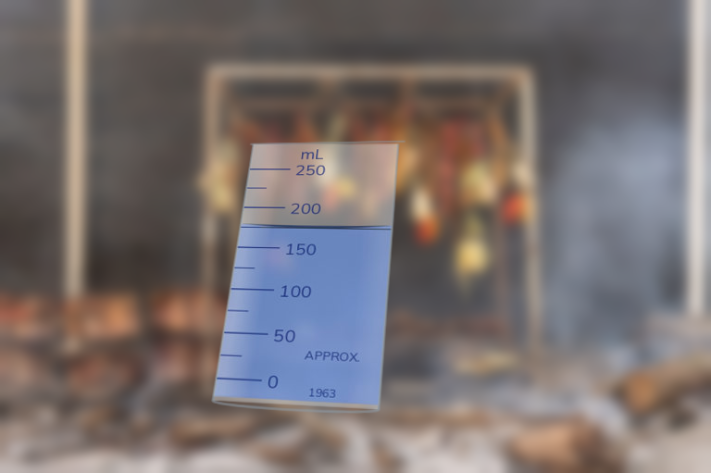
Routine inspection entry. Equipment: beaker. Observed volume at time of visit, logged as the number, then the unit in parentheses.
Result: 175 (mL)
